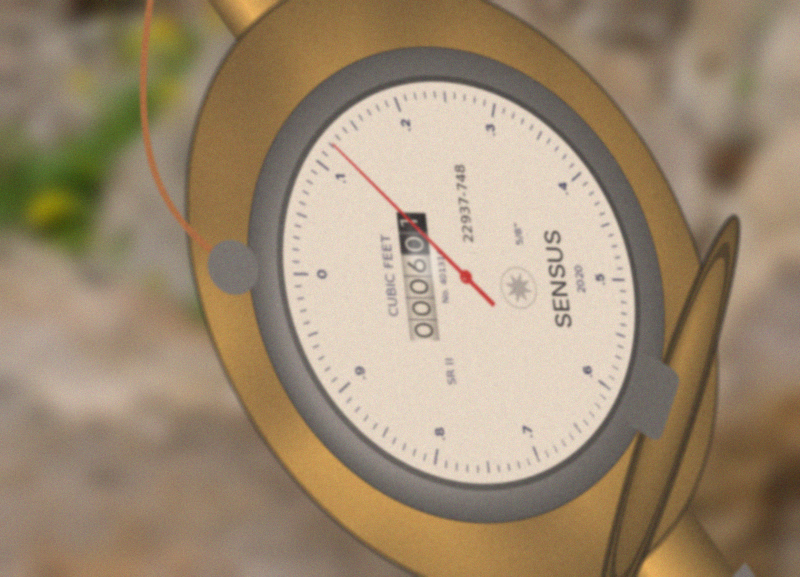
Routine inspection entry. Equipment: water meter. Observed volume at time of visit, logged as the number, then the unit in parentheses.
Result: 601.12 (ft³)
